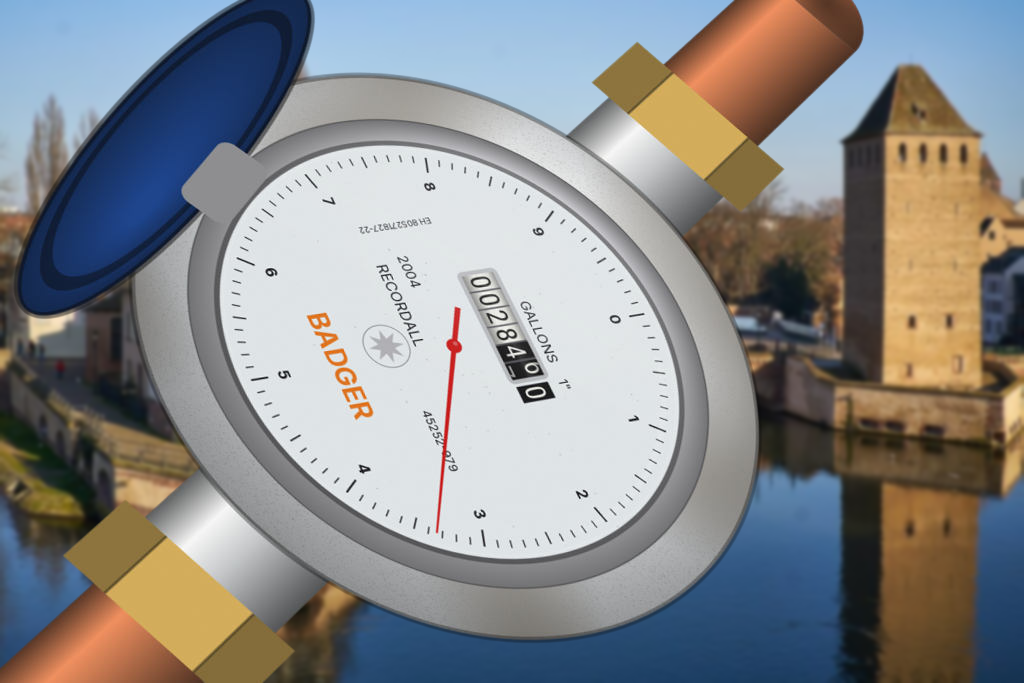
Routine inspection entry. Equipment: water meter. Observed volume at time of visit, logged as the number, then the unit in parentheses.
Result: 28463.3 (gal)
